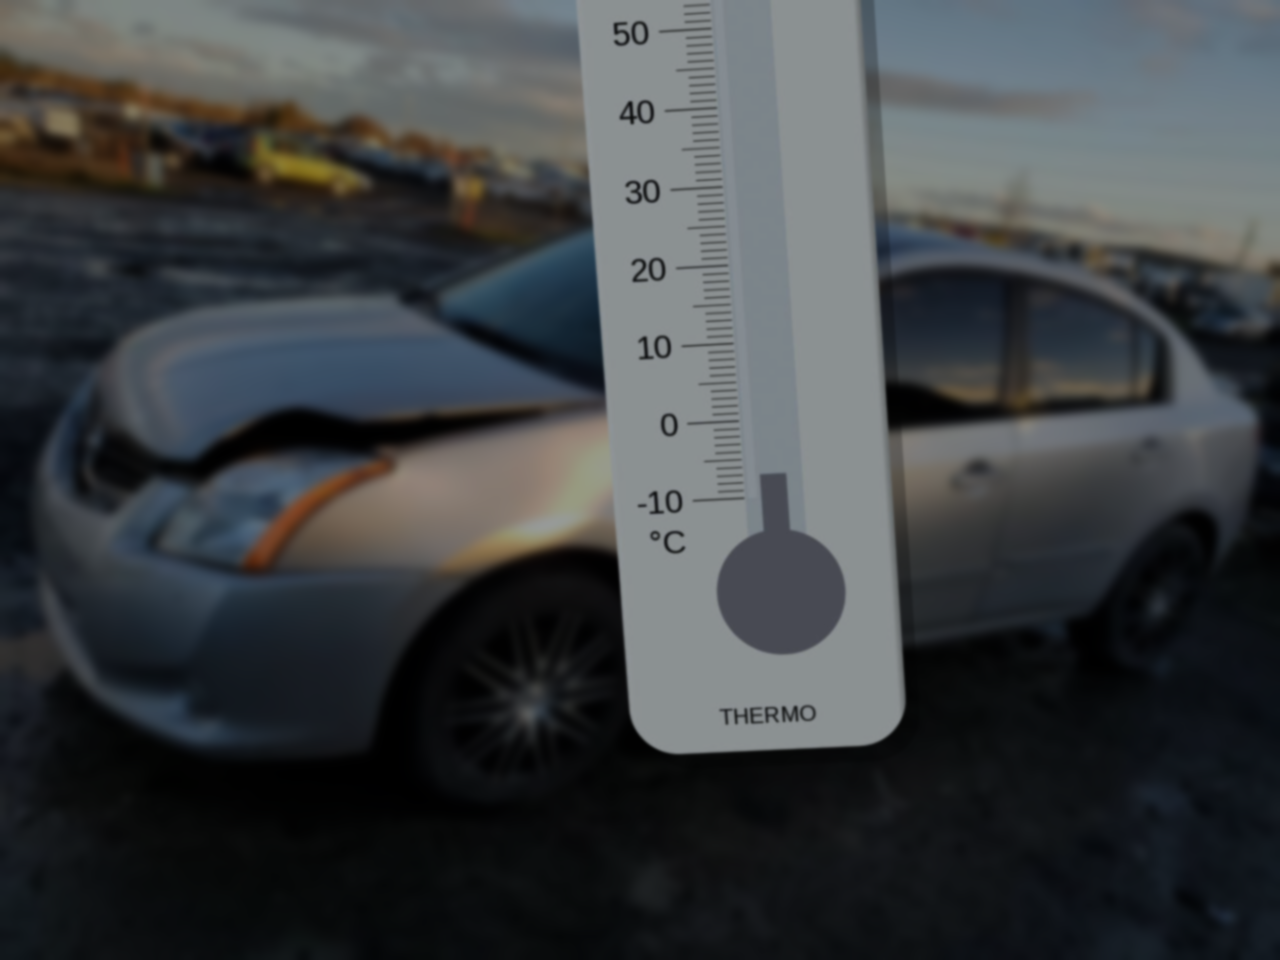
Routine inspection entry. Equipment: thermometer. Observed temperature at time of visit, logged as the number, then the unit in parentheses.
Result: -7 (°C)
